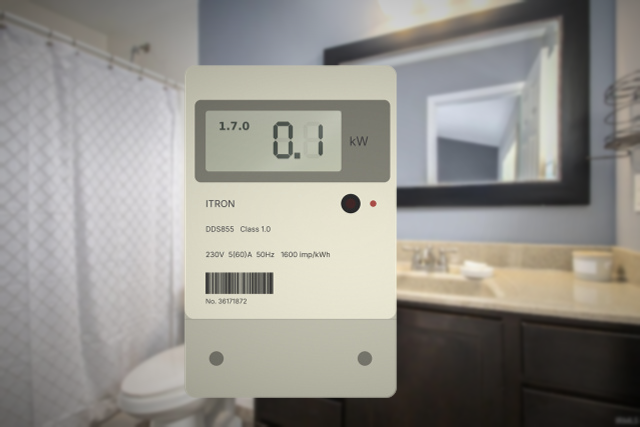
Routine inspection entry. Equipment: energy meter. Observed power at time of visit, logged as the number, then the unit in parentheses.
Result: 0.1 (kW)
